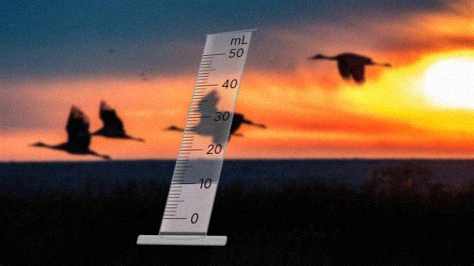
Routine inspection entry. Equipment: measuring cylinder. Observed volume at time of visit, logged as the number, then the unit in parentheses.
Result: 10 (mL)
